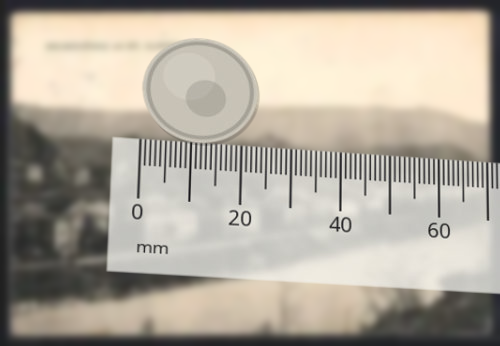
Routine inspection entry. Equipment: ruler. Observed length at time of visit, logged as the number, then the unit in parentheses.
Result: 23 (mm)
